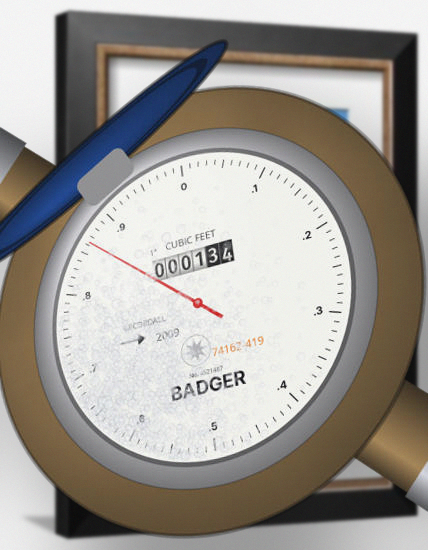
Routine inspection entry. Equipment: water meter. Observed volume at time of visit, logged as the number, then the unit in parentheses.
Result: 133.86 (ft³)
